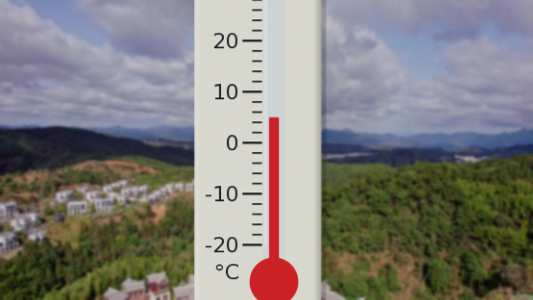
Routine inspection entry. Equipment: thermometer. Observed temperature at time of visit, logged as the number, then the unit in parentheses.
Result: 5 (°C)
